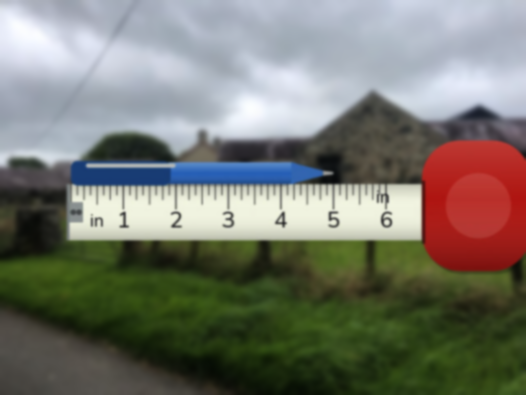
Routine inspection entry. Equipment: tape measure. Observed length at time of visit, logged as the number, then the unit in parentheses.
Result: 5 (in)
